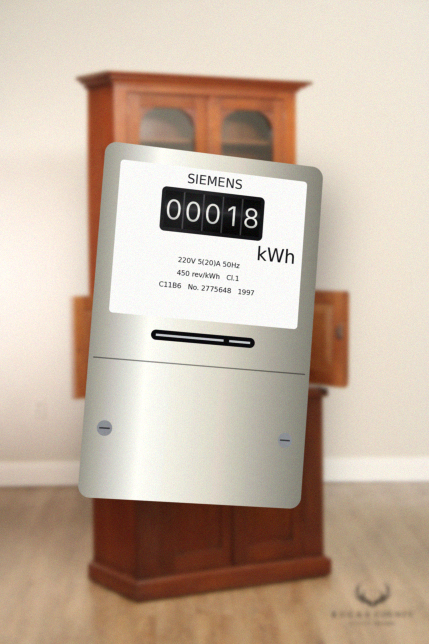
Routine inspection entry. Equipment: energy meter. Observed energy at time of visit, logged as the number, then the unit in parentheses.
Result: 18 (kWh)
